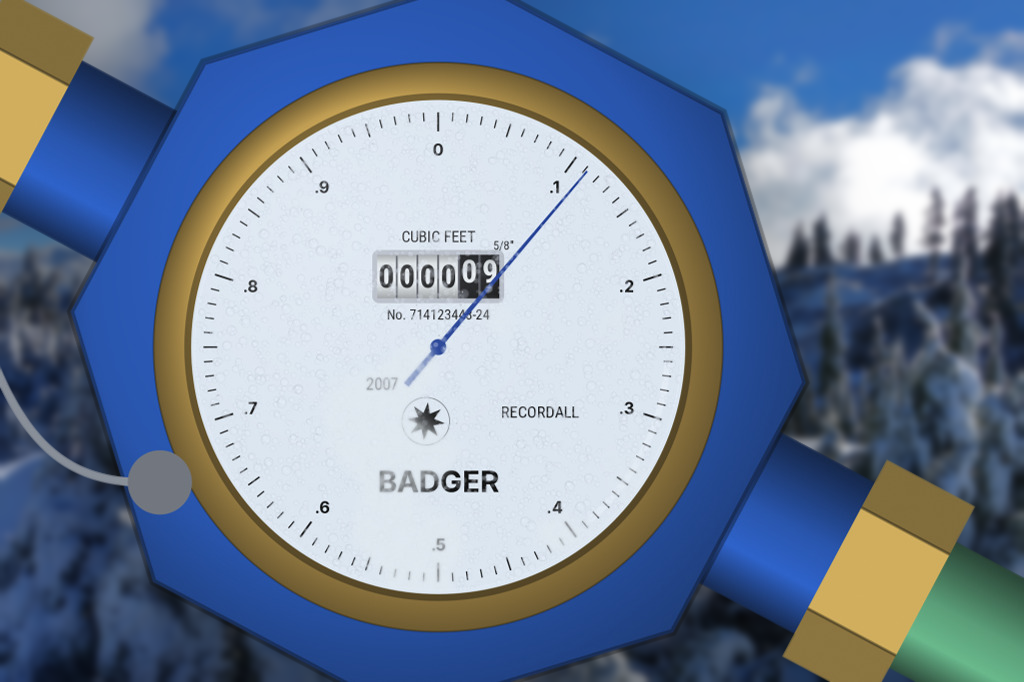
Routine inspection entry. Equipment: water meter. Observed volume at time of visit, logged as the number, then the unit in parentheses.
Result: 9.11 (ft³)
